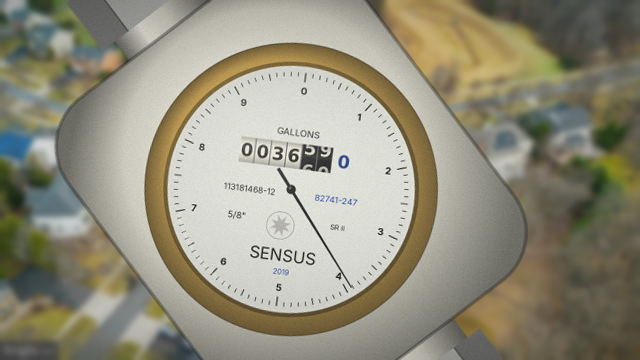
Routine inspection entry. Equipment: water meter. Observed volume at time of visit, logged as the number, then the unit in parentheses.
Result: 36593.9 (gal)
